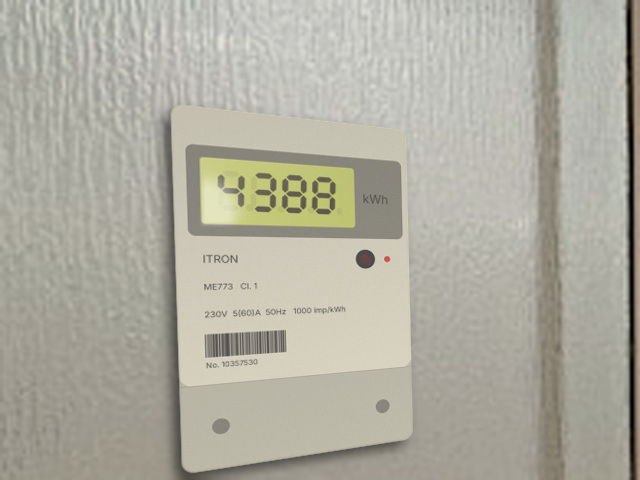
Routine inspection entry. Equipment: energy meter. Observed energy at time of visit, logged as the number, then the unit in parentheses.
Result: 4388 (kWh)
